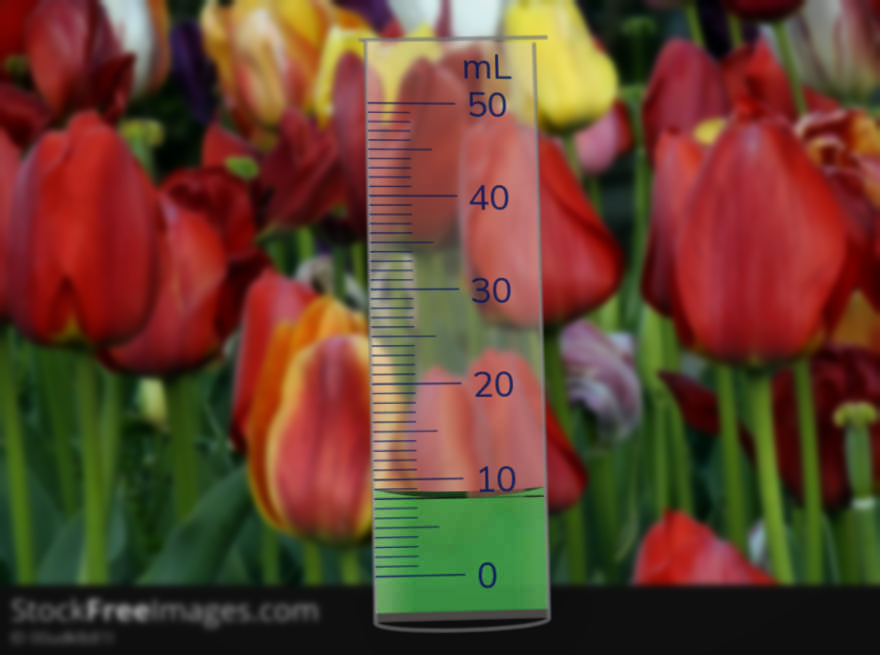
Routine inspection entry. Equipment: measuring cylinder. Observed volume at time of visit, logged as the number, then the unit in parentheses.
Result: 8 (mL)
